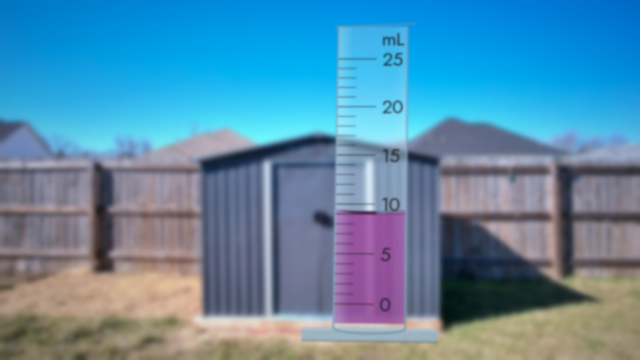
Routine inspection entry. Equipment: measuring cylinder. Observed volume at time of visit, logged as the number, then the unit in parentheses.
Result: 9 (mL)
